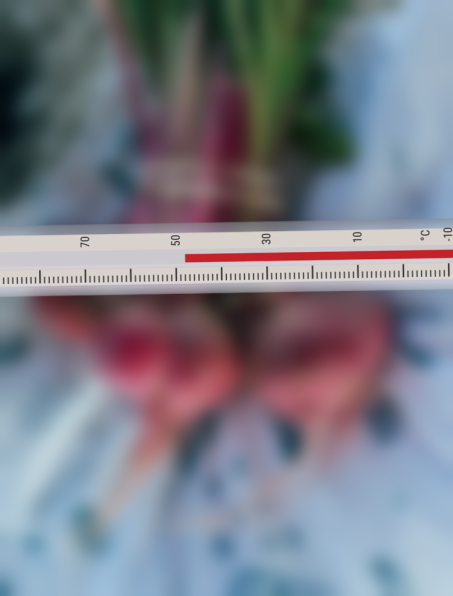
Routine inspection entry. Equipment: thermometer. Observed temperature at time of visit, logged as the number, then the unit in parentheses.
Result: 48 (°C)
